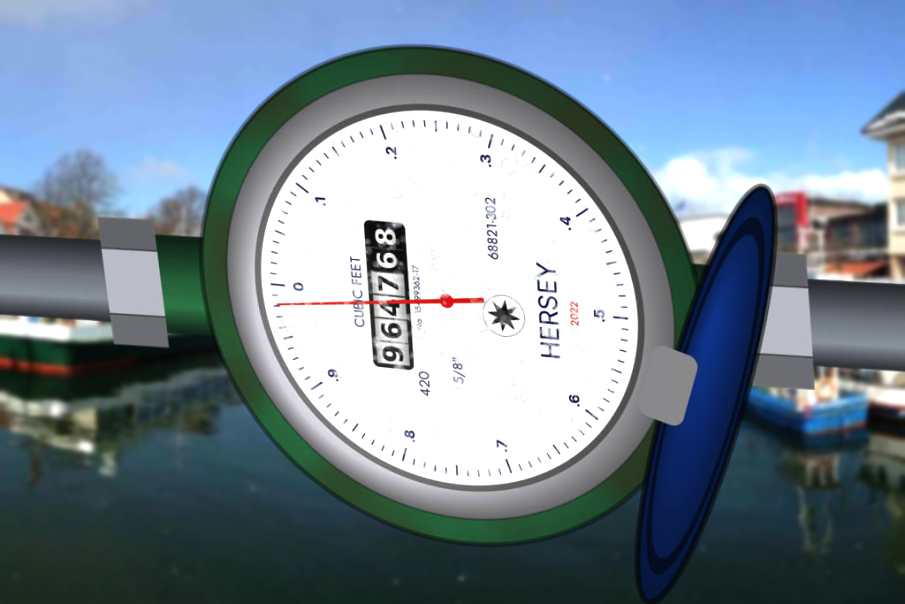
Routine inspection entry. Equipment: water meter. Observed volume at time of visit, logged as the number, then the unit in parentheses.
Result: 964767.98 (ft³)
